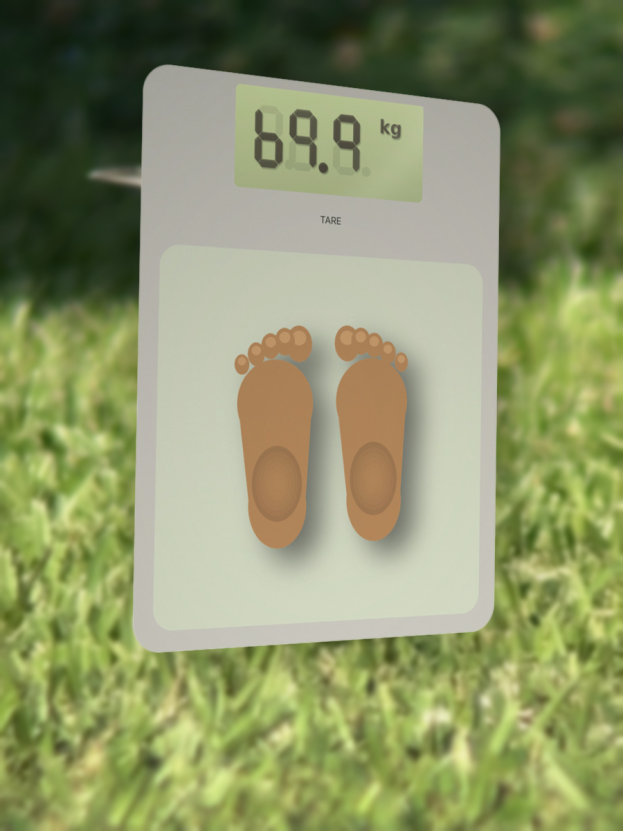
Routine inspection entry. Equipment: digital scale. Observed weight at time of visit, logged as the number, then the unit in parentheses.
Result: 69.9 (kg)
